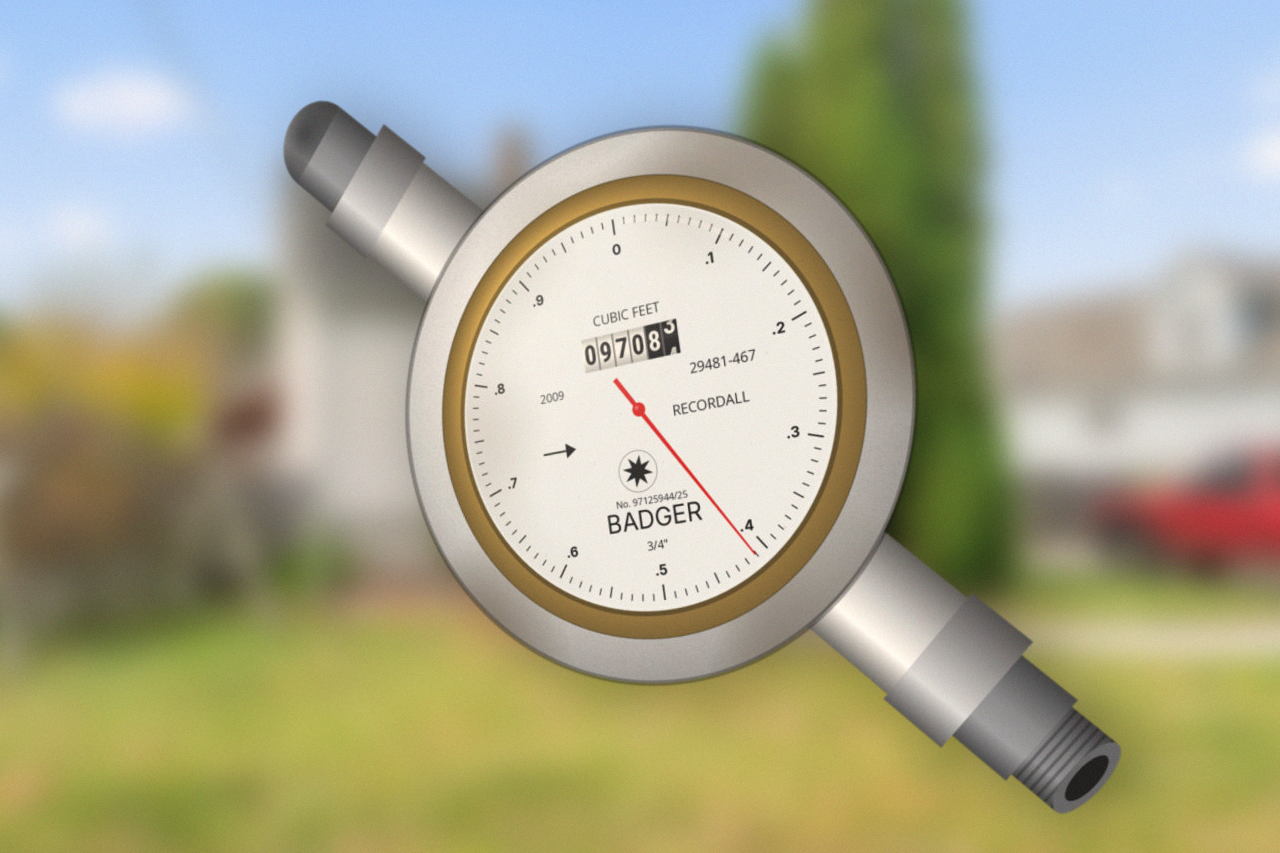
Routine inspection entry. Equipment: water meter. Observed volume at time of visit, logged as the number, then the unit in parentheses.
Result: 97083.41 (ft³)
